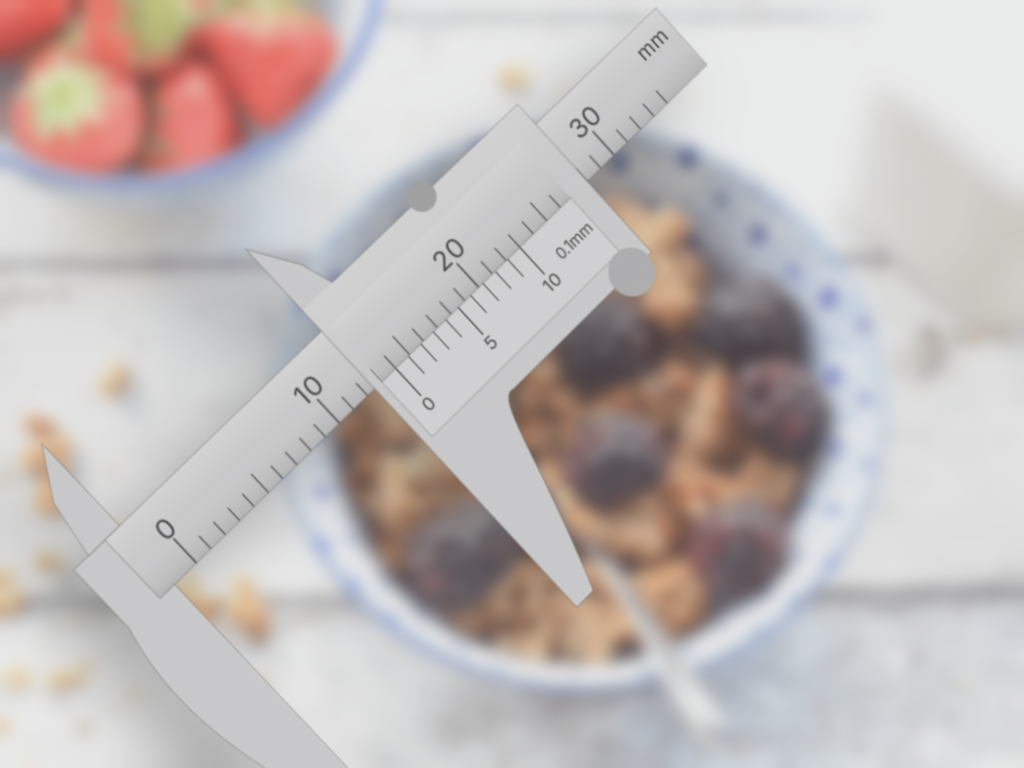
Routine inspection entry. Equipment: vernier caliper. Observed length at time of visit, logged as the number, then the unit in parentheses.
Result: 14.0 (mm)
